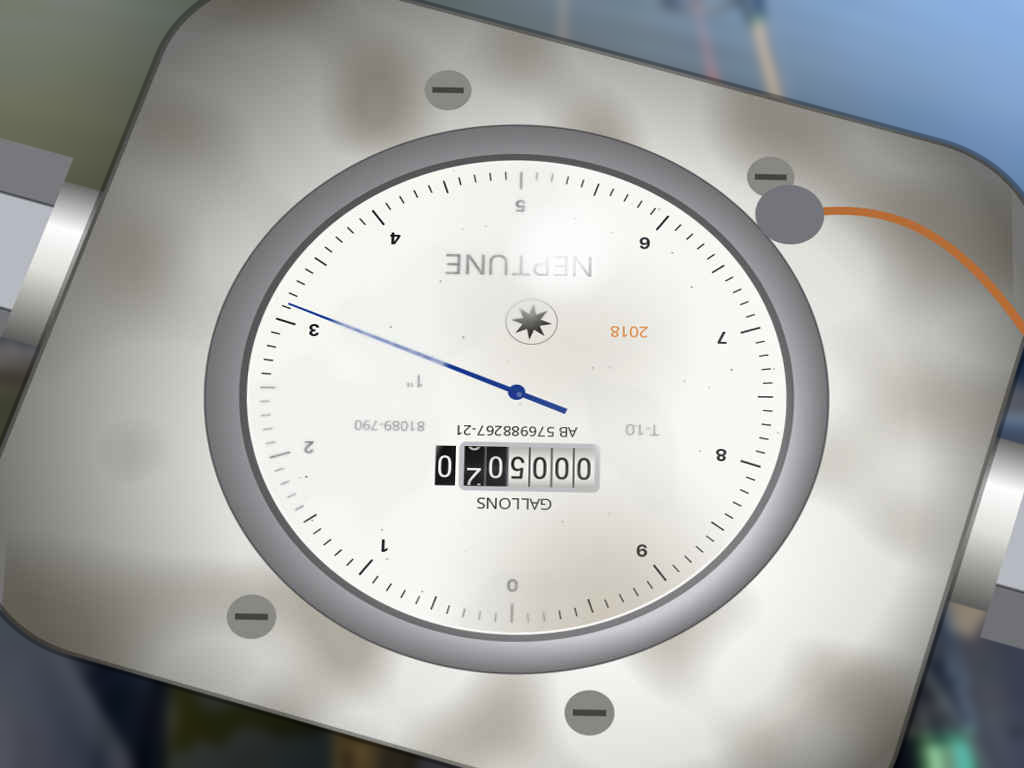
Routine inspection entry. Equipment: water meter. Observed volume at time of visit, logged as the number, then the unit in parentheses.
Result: 5023.1 (gal)
